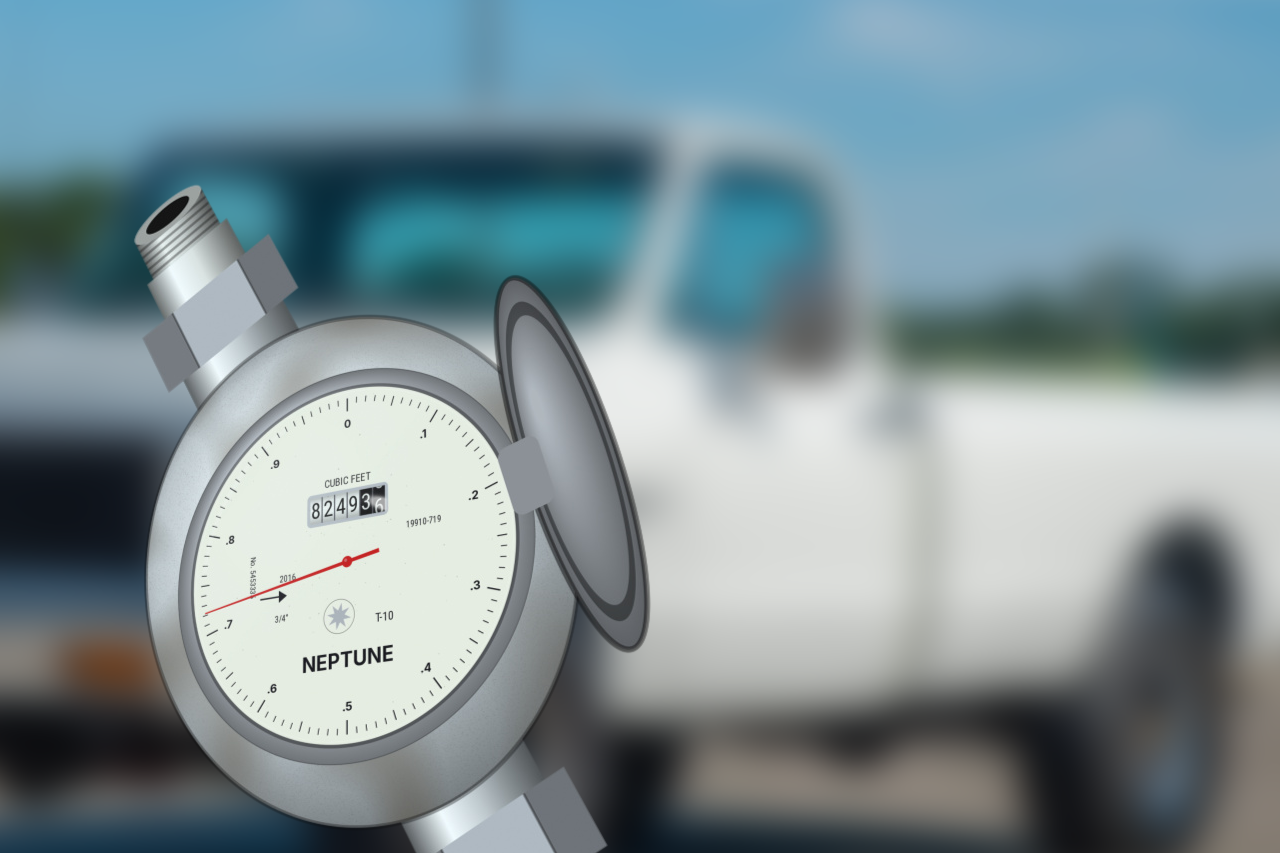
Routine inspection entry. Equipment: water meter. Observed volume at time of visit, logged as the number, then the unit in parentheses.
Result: 824935.72 (ft³)
